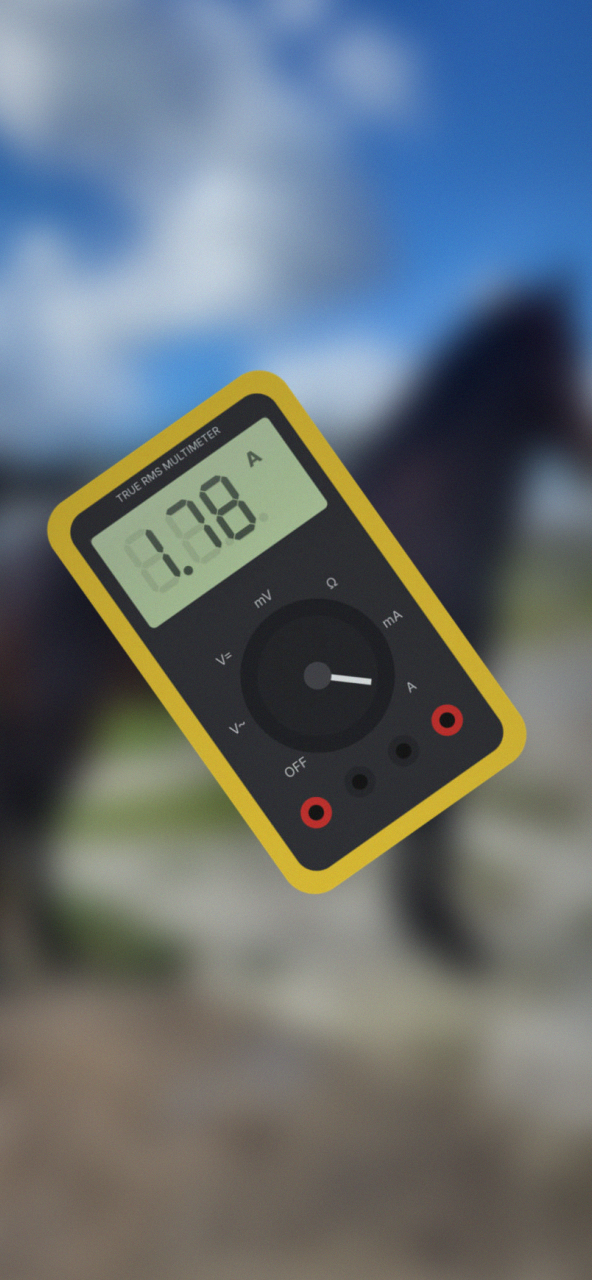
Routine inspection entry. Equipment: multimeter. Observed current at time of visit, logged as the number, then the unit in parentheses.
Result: 1.78 (A)
